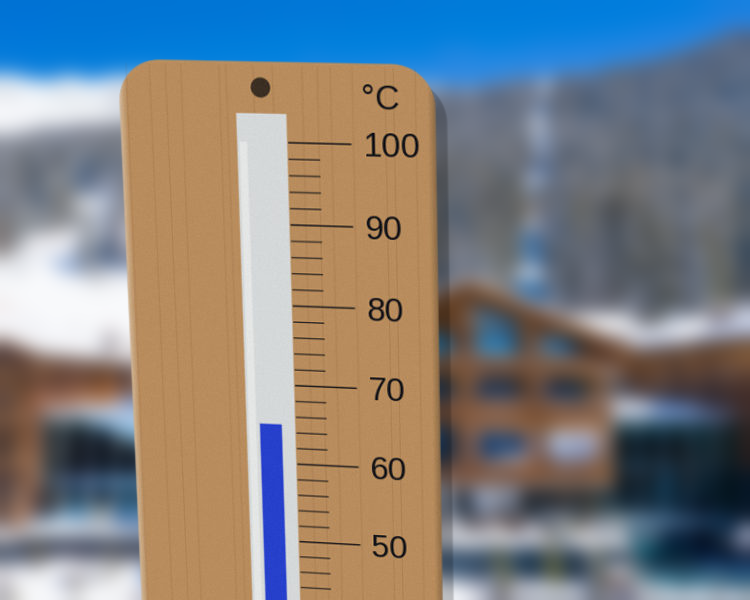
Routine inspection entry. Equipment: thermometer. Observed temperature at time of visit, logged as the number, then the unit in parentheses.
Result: 65 (°C)
